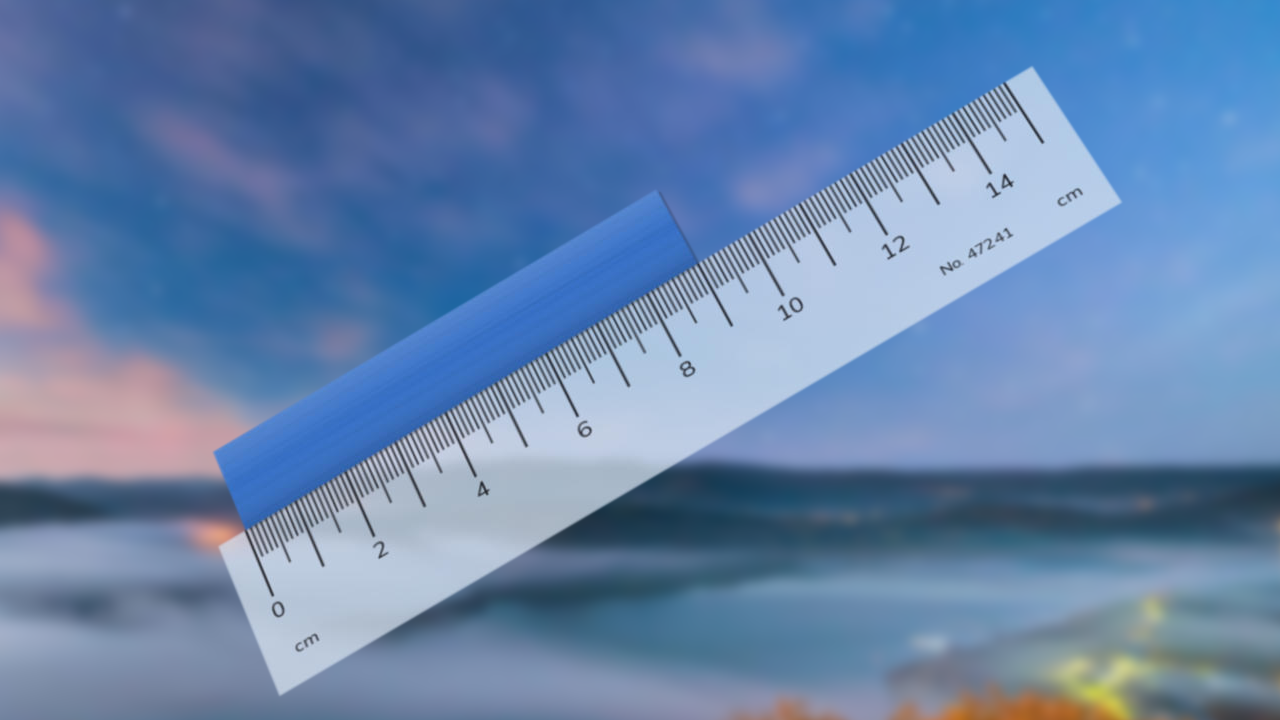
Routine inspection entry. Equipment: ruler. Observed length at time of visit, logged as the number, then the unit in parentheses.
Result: 9 (cm)
